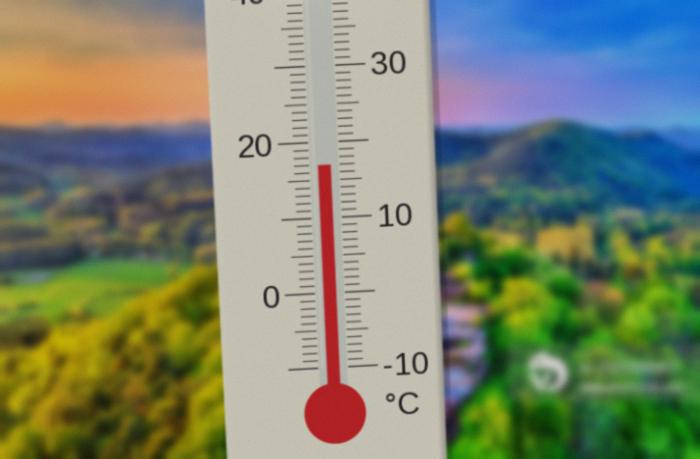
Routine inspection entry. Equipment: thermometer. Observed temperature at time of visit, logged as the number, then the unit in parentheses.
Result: 17 (°C)
